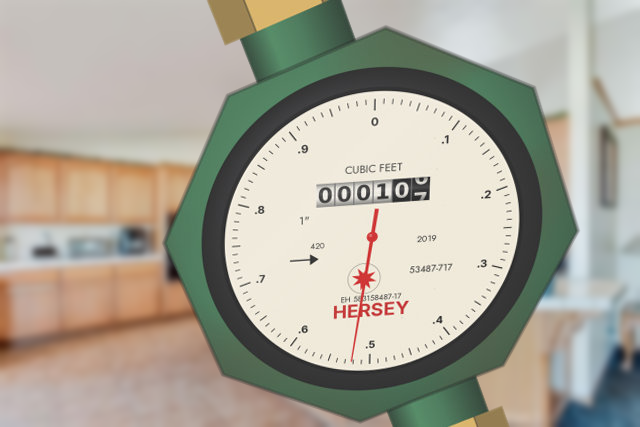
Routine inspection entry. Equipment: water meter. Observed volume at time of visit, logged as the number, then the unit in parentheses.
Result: 106.52 (ft³)
